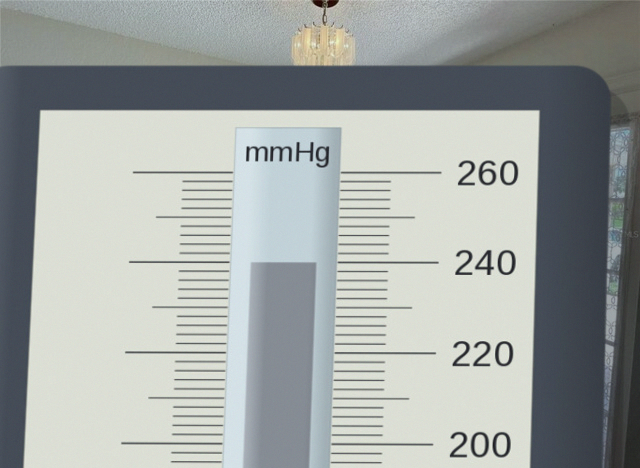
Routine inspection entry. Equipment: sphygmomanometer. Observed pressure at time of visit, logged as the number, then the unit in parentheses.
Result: 240 (mmHg)
